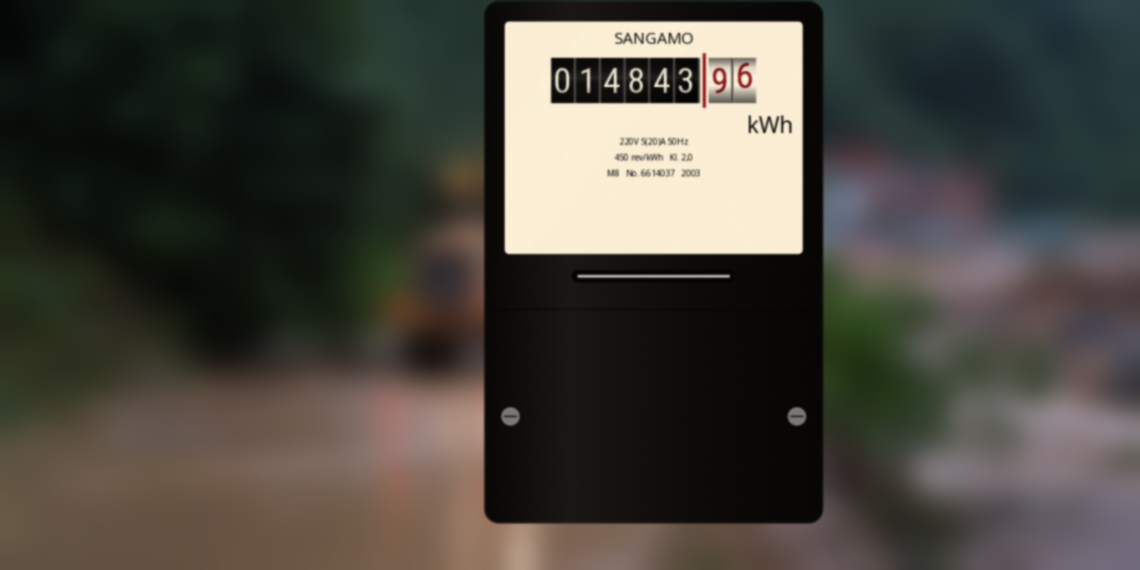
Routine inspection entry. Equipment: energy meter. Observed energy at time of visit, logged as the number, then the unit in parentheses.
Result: 14843.96 (kWh)
